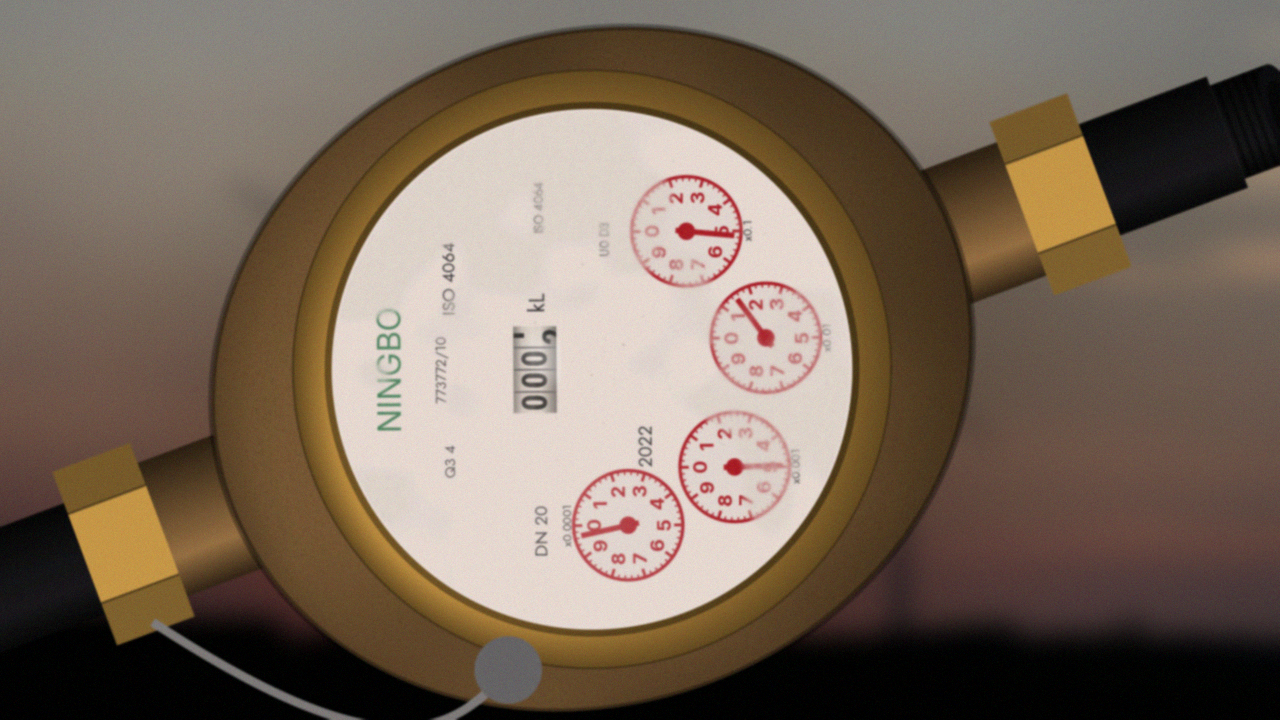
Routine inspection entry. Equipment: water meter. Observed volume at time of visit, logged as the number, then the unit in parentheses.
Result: 1.5149 (kL)
